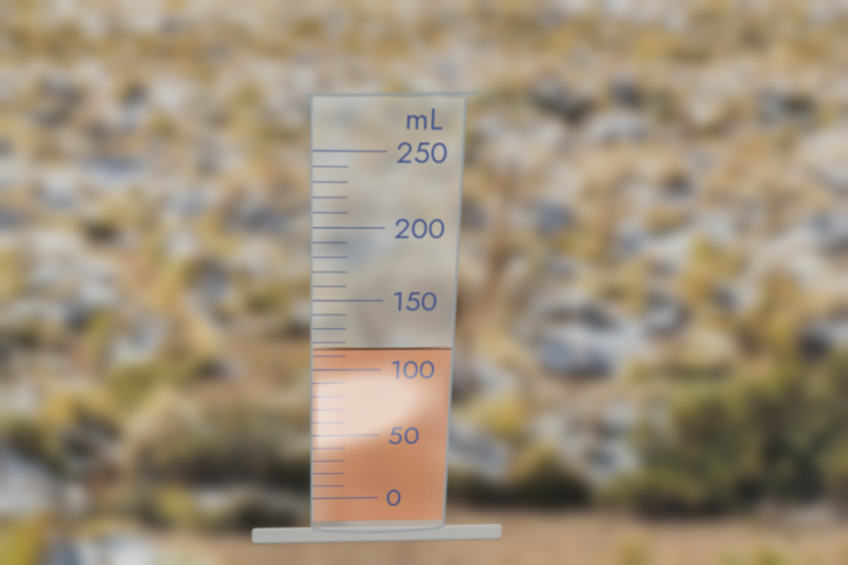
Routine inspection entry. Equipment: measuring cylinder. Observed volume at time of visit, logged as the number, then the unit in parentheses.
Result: 115 (mL)
